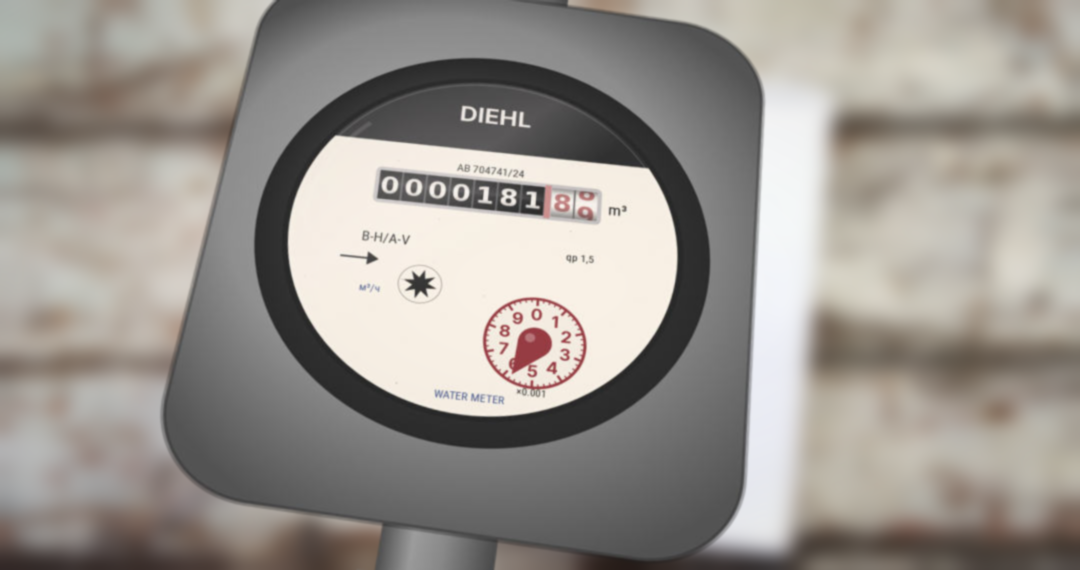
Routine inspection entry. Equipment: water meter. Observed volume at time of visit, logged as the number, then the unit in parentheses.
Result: 181.885 (m³)
